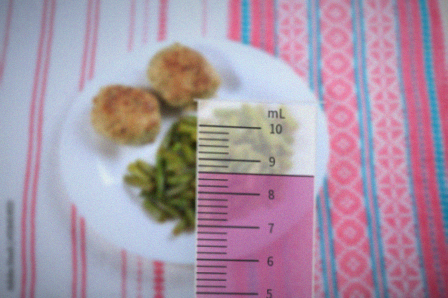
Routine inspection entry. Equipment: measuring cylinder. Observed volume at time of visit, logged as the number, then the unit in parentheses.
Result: 8.6 (mL)
